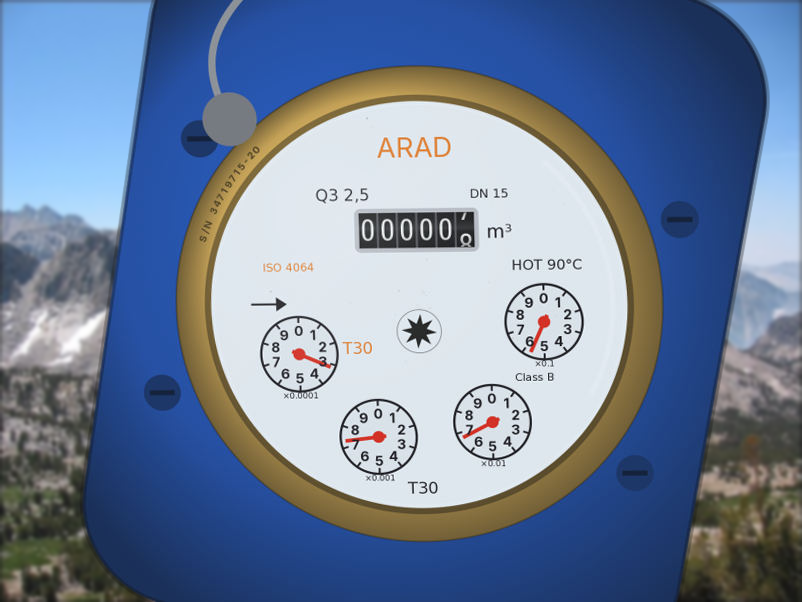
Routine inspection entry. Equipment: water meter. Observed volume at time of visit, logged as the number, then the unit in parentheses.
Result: 7.5673 (m³)
